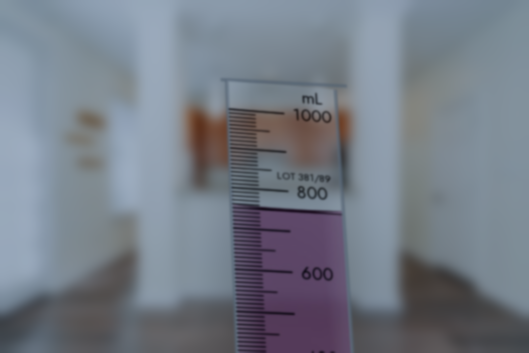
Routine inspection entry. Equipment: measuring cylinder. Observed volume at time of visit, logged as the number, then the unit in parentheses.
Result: 750 (mL)
